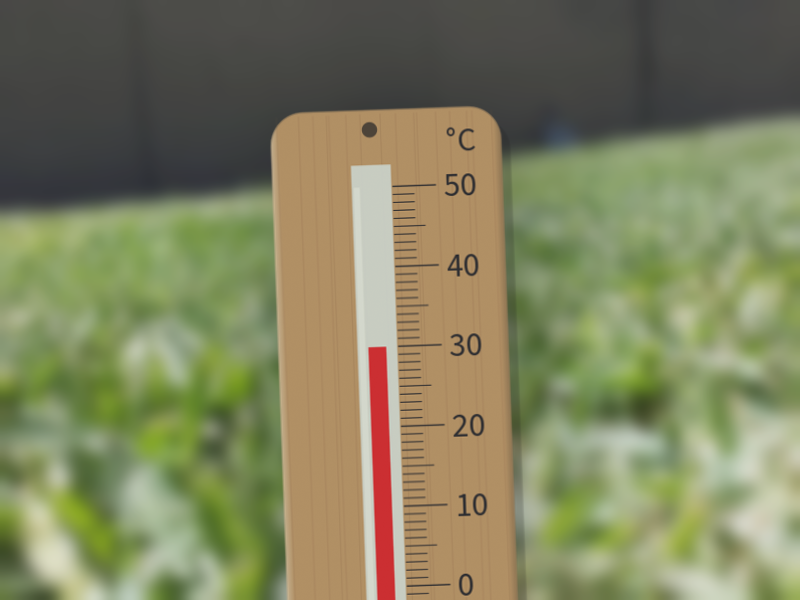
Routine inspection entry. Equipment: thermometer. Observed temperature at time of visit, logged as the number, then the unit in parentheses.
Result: 30 (°C)
